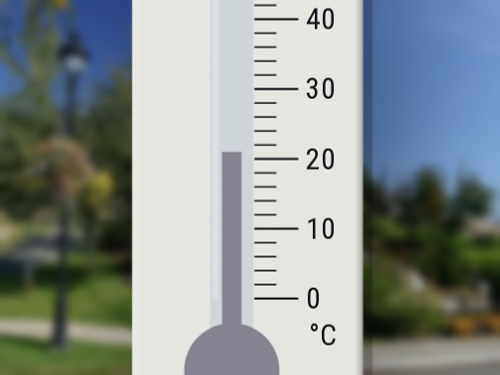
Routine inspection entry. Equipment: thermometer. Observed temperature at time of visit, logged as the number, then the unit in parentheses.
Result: 21 (°C)
